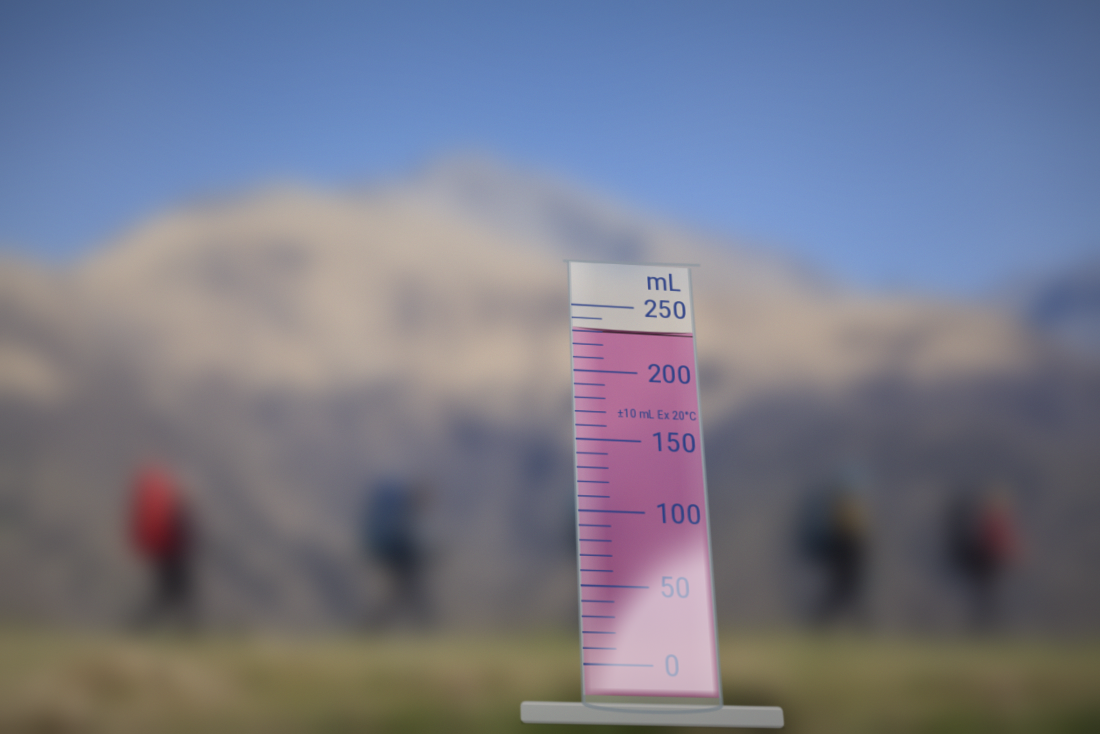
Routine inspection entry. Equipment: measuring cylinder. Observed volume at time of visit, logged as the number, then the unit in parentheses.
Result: 230 (mL)
